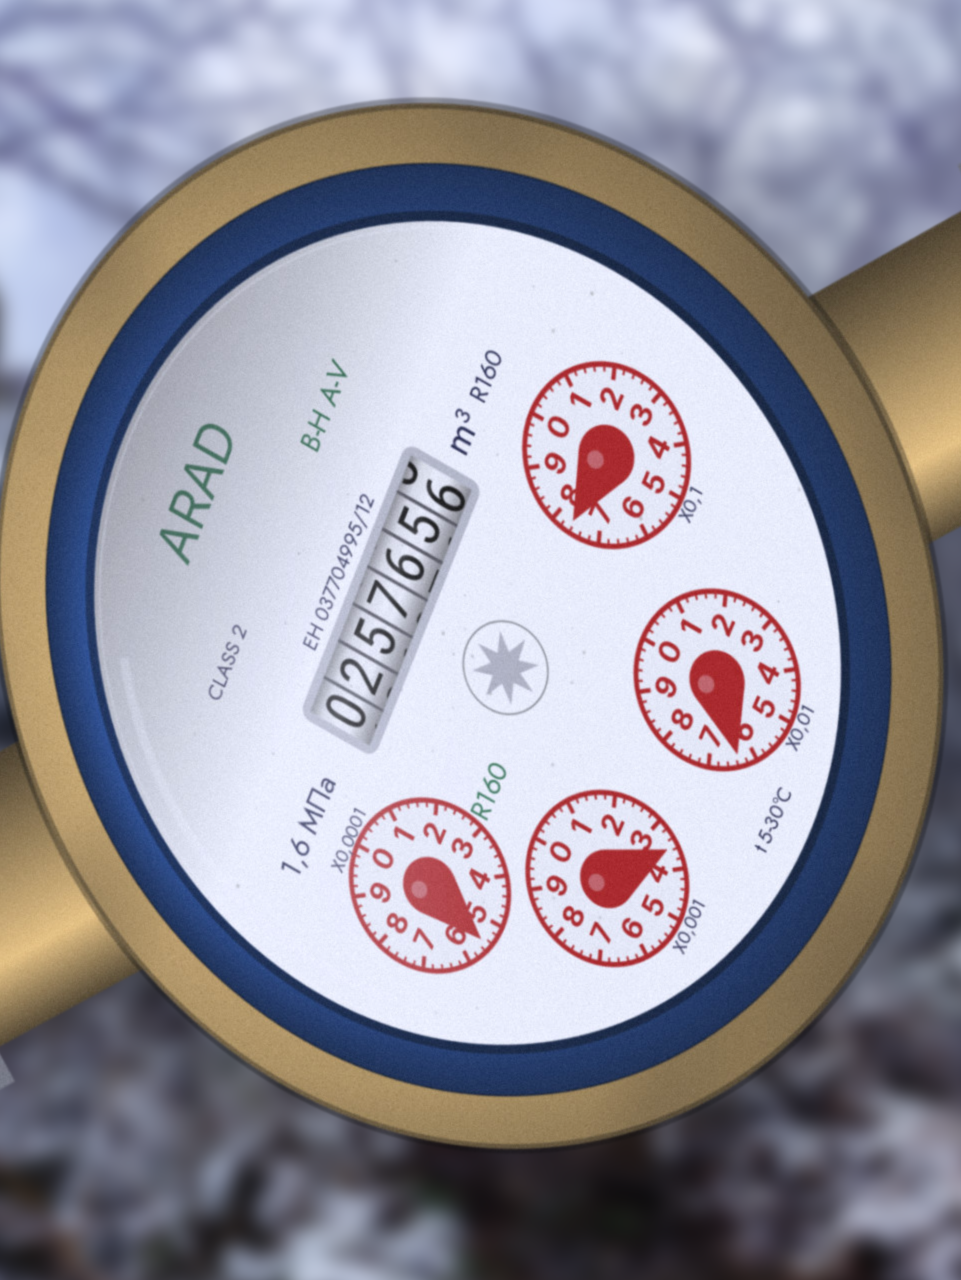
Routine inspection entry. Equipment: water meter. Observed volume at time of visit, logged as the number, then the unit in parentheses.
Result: 257655.7635 (m³)
